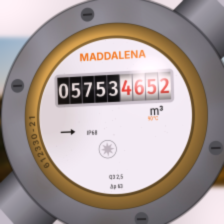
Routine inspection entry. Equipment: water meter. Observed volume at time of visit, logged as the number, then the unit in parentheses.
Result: 5753.4652 (m³)
